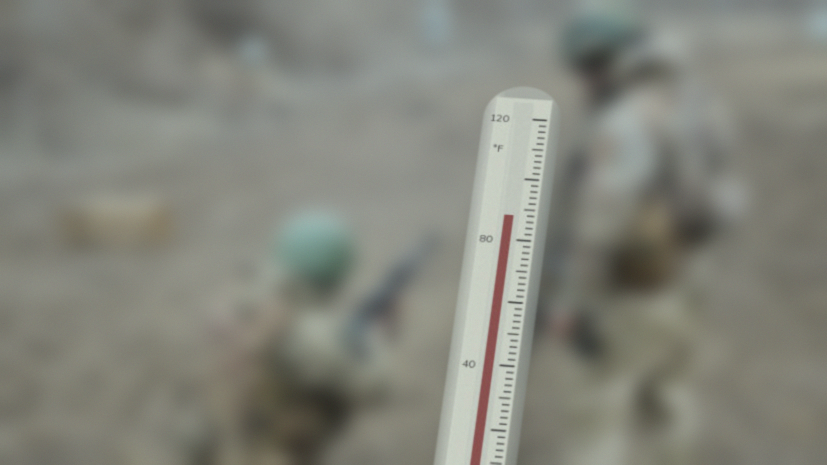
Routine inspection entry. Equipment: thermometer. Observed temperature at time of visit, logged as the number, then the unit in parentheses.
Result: 88 (°F)
